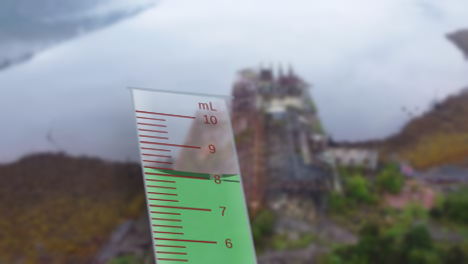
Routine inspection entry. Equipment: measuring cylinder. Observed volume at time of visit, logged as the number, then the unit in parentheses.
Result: 8 (mL)
